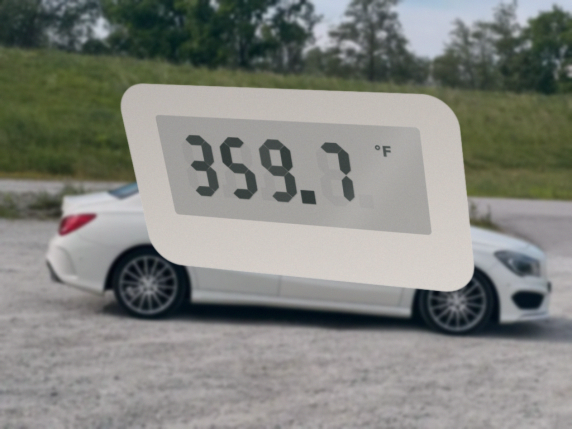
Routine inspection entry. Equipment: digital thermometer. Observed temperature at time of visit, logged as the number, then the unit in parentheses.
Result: 359.7 (°F)
